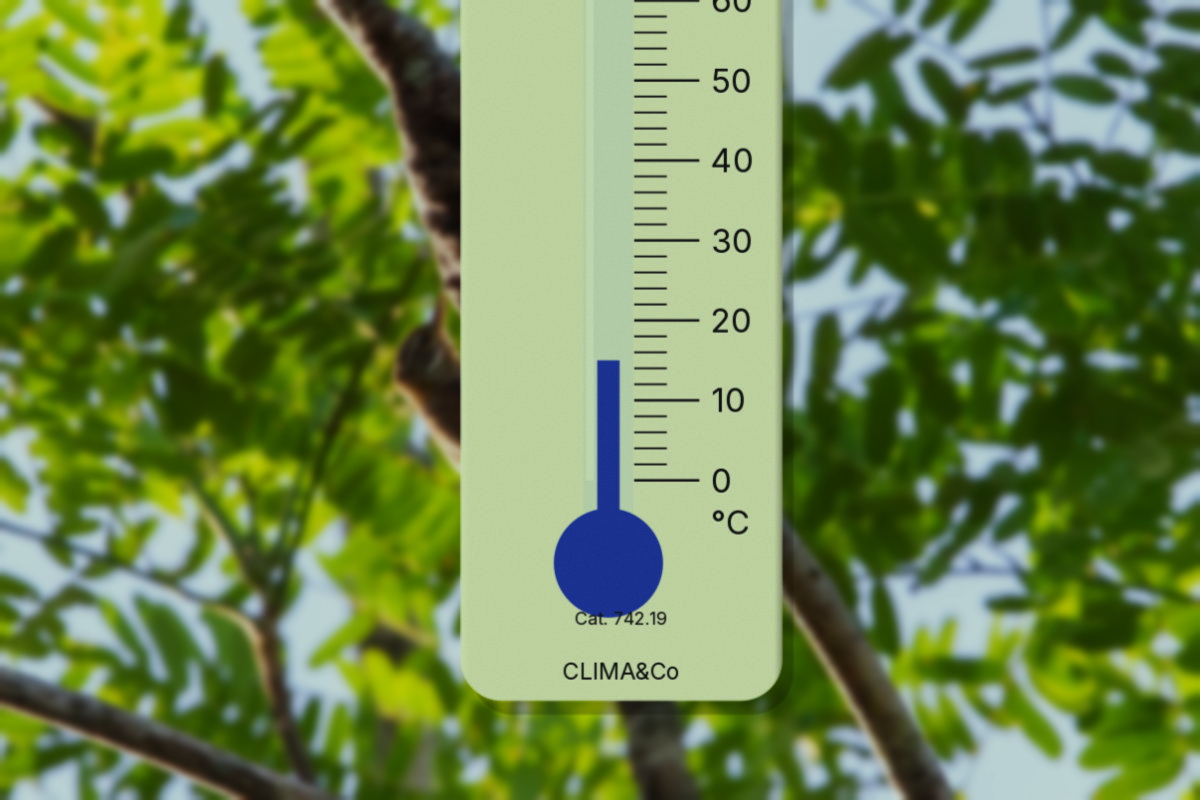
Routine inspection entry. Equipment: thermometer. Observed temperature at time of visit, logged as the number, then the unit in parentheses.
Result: 15 (°C)
